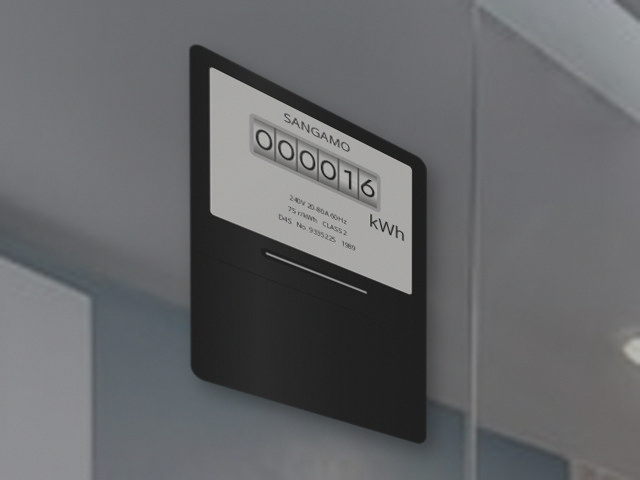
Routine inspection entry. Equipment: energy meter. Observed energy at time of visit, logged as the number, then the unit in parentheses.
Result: 16 (kWh)
